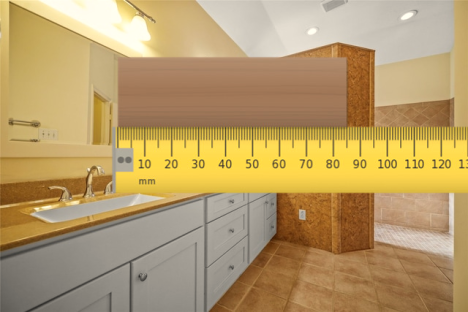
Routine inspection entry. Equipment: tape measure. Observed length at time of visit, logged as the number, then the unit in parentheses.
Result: 85 (mm)
